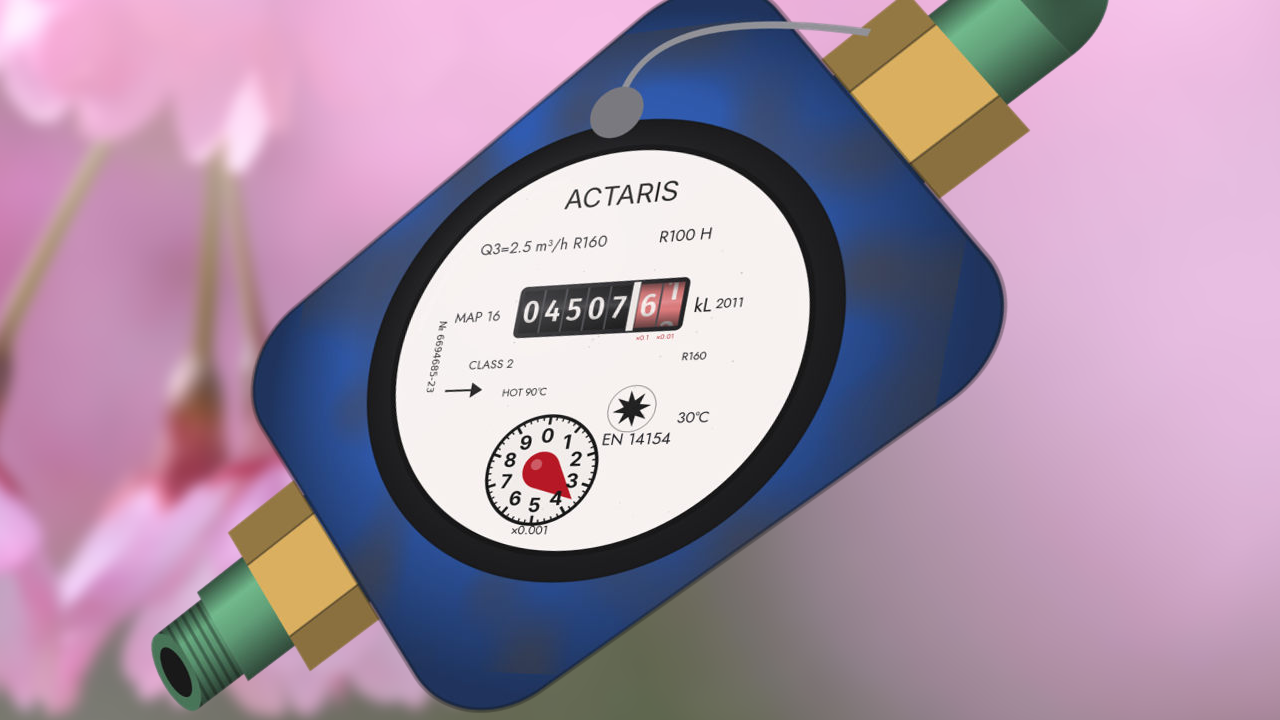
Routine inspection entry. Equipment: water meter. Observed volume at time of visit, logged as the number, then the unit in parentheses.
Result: 4507.613 (kL)
